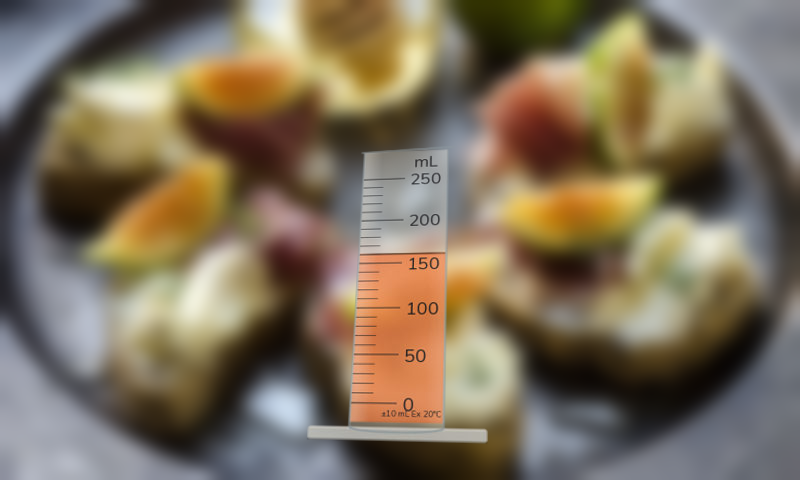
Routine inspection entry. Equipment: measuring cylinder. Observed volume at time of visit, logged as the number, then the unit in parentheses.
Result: 160 (mL)
